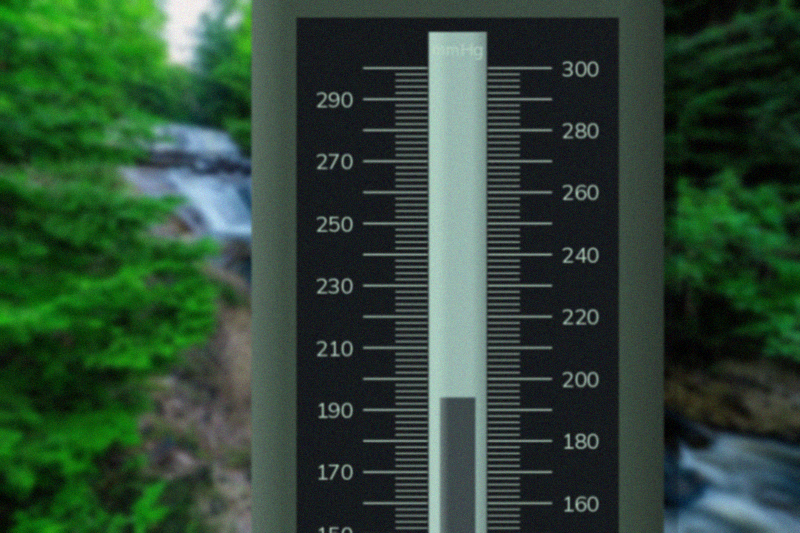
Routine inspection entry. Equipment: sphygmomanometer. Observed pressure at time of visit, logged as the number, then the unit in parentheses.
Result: 194 (mmHg)
